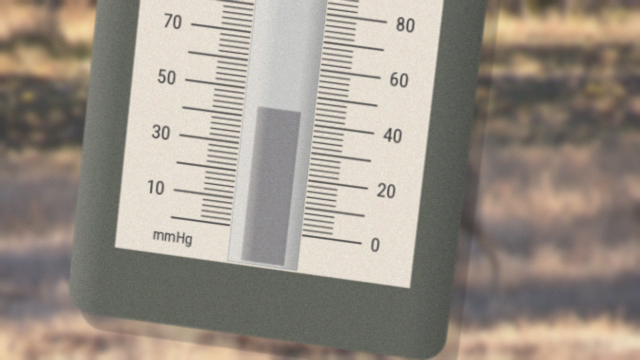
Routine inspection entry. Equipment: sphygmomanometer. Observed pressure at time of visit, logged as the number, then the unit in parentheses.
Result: 44 (mmHg)
